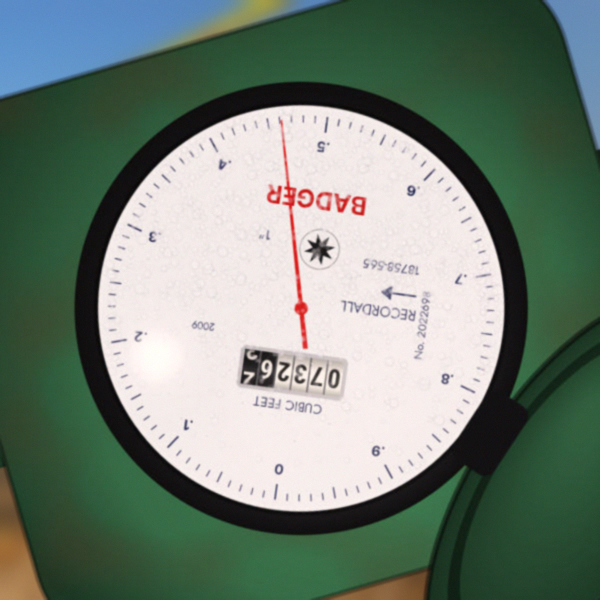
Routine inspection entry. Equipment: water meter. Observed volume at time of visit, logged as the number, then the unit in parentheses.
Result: 73262.46 (ft³)
